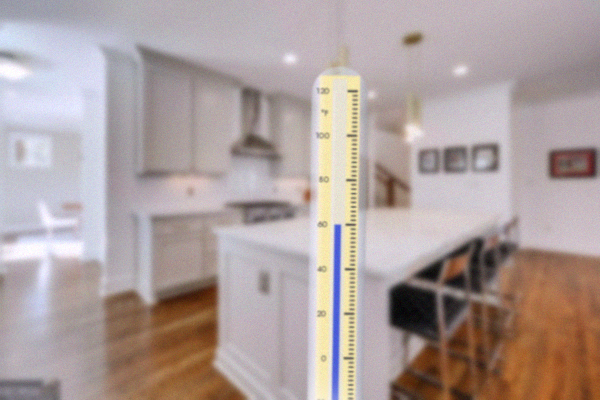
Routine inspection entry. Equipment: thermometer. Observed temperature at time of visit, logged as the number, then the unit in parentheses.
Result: 60 (°F)
